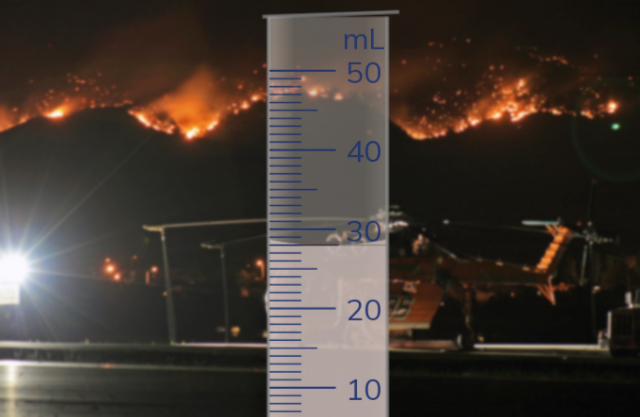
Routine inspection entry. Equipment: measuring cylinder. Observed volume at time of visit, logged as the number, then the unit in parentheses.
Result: 28 (mL)
